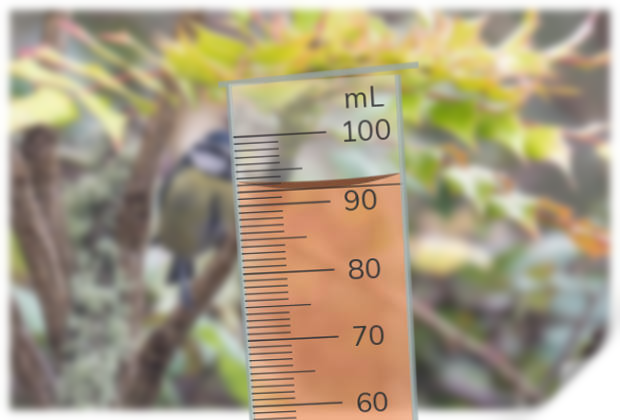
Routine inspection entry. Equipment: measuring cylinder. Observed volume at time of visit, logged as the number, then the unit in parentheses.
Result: 92 (mL)
